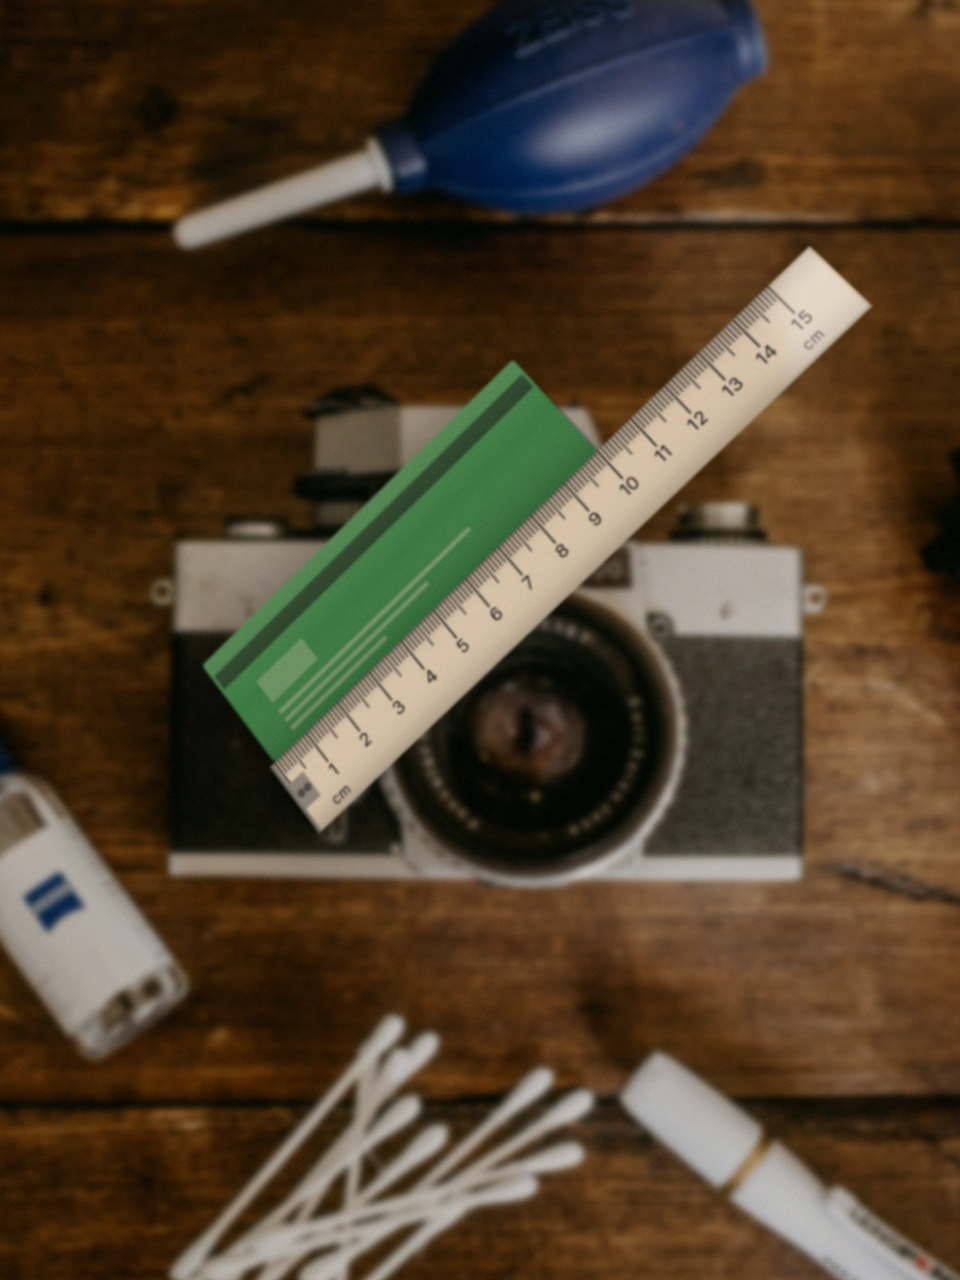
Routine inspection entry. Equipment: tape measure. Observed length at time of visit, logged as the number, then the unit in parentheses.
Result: 10 (cm)
